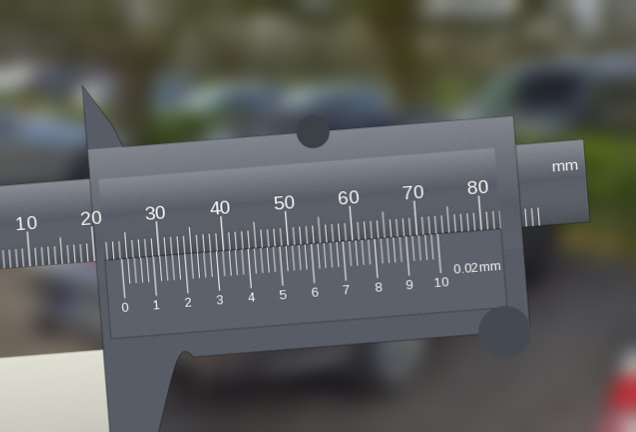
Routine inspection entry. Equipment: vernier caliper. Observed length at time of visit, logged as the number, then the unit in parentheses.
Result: 24.2 (mm)
